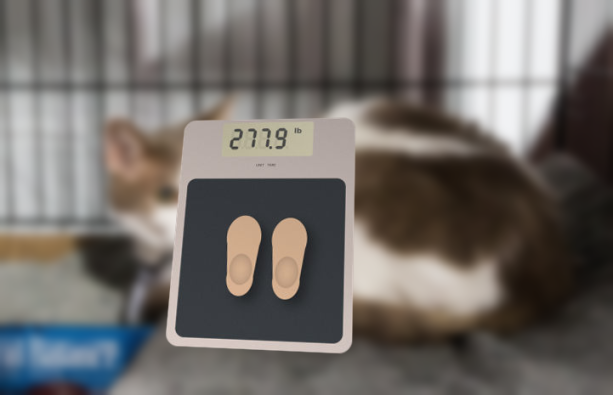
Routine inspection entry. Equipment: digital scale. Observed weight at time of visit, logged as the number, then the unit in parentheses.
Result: 277.9 (lb)
